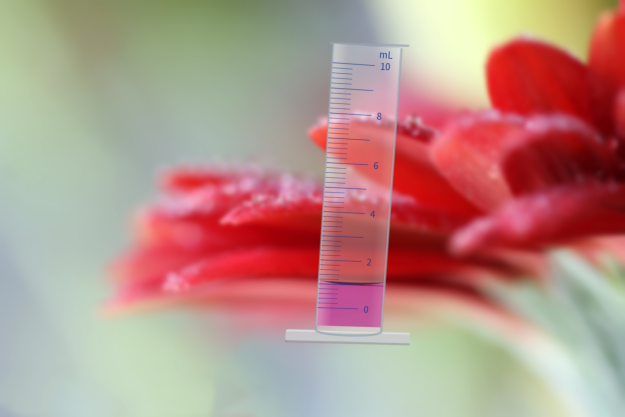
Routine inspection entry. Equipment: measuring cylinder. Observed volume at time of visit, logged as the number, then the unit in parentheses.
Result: 1 (mL)
